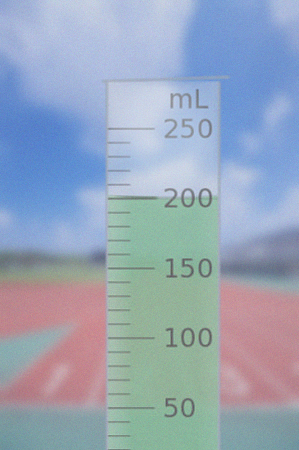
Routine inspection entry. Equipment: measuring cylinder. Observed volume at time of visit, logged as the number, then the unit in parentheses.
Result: 200 (mL)
